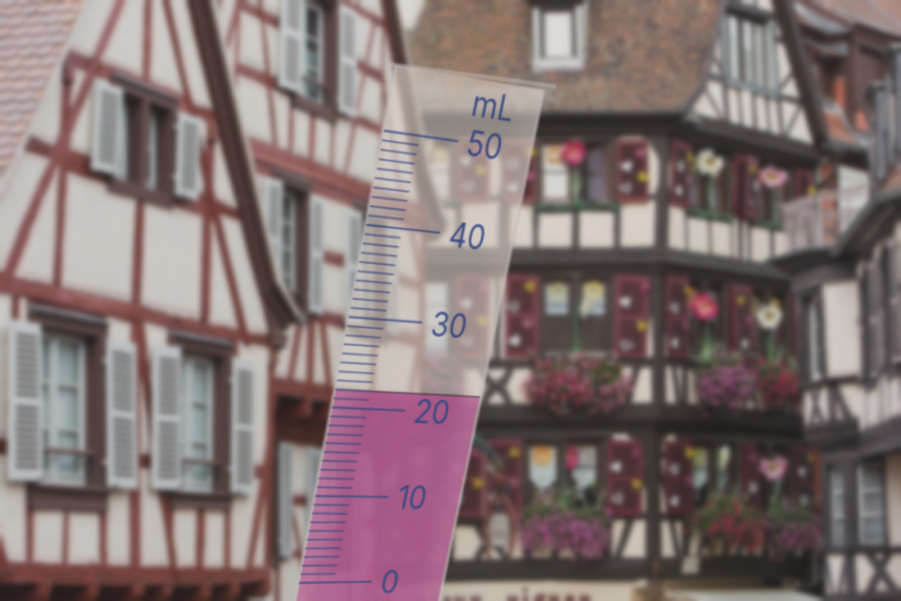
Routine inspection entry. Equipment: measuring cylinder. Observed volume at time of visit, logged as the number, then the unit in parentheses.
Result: 22 (mL)
